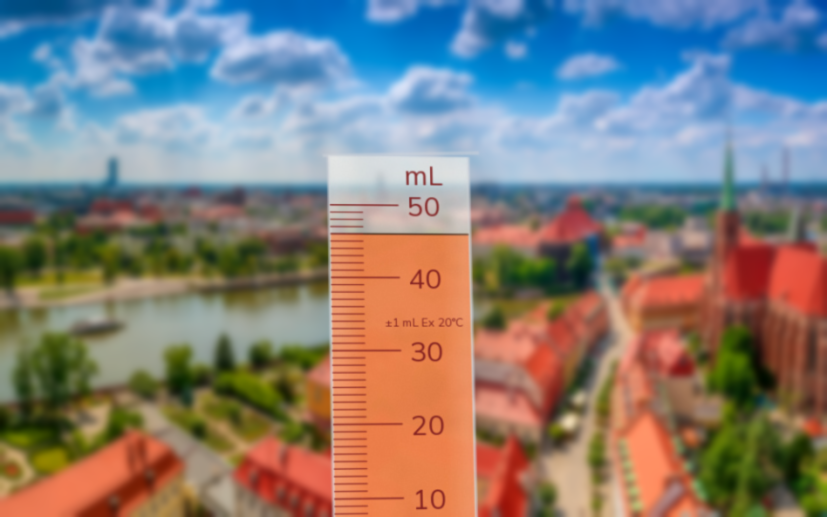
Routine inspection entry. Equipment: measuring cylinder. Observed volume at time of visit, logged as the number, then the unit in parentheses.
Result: 46 (mL)
